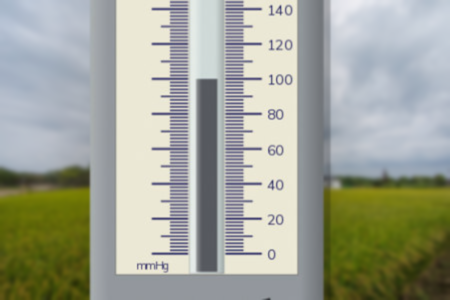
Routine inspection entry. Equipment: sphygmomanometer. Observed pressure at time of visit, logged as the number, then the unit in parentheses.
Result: 100 (mmHg)
